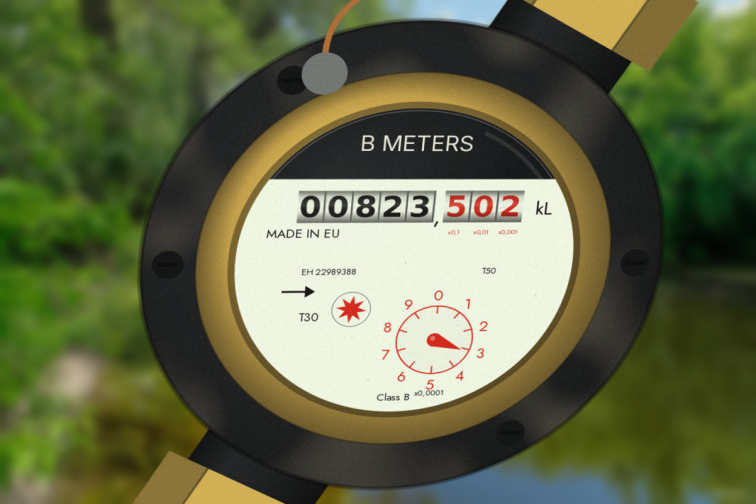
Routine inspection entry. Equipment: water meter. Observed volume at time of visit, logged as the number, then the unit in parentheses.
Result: 823.5023 (kL)
